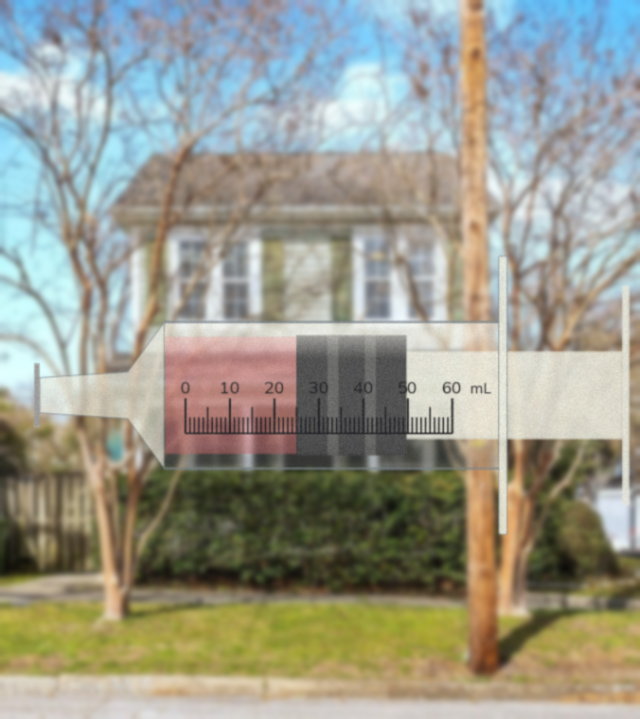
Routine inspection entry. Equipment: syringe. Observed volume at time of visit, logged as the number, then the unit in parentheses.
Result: 25 (mL)
